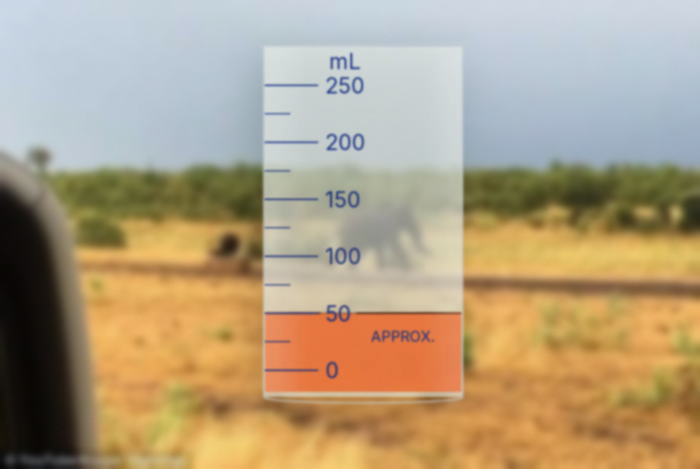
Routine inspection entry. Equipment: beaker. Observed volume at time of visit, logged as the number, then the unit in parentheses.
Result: 50 (mL)
